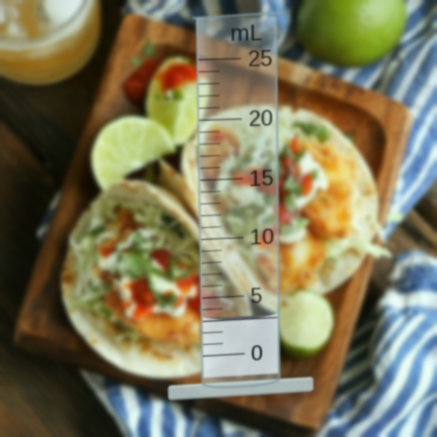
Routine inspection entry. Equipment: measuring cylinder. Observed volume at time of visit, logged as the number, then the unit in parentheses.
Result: 3 (mL)
